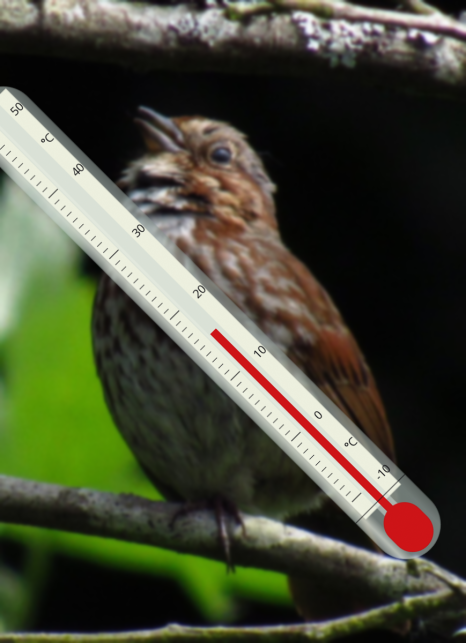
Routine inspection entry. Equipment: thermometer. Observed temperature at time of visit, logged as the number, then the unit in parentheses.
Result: 15.5 (°C)
